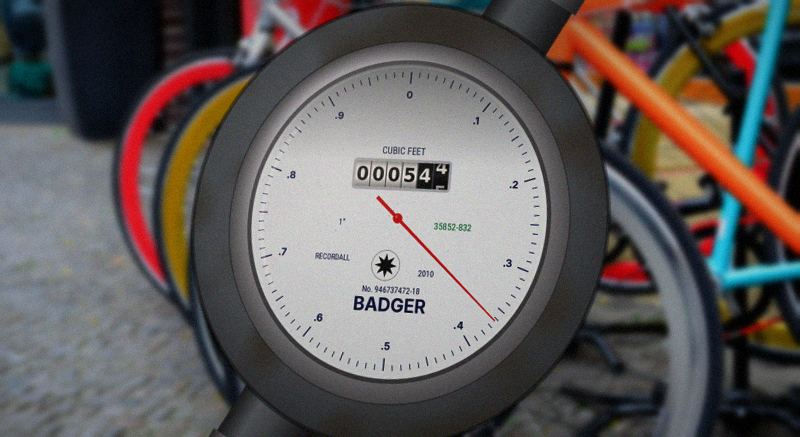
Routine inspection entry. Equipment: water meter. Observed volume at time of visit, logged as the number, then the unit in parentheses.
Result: 544.36 (ft³)
